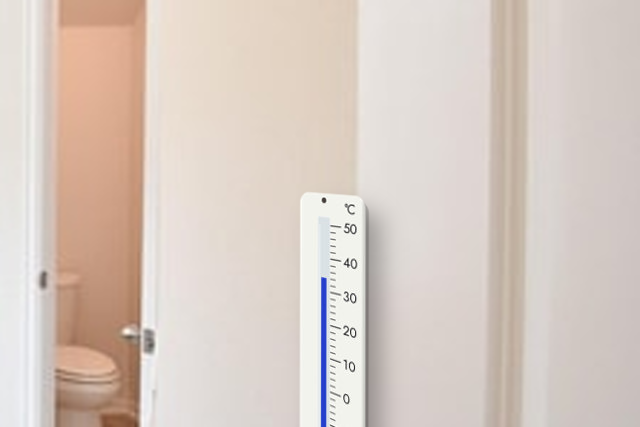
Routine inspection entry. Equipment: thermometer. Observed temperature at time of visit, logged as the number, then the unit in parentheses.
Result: 34 (°C)
